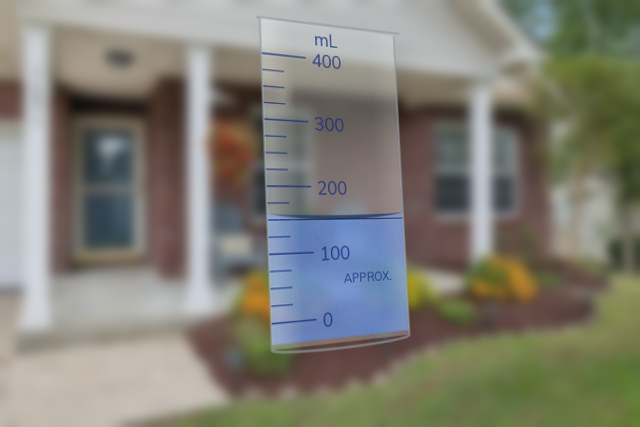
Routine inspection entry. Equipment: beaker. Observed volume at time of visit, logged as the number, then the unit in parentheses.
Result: 150 (mL)
